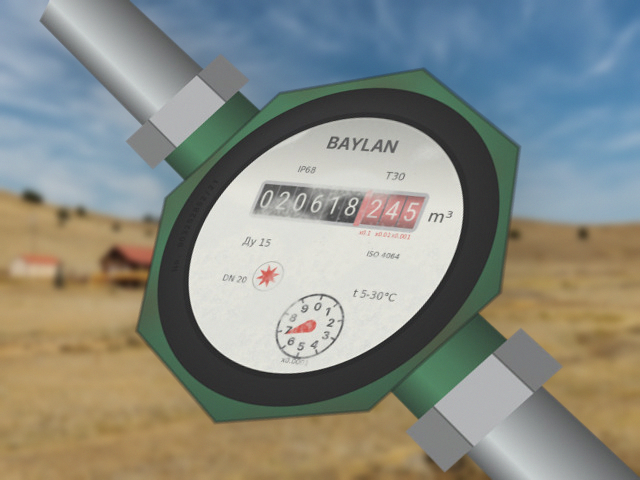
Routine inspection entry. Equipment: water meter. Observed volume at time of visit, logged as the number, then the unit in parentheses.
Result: 20618.2456 (m³)
